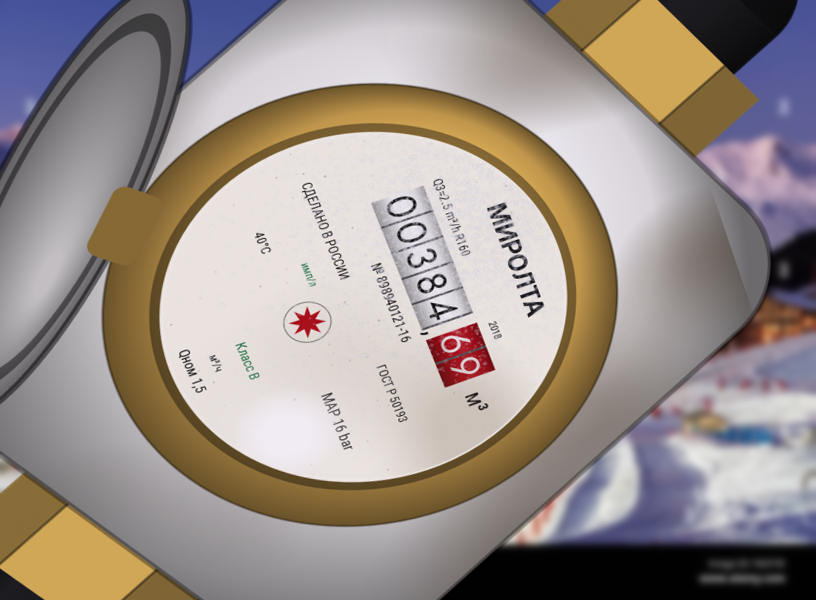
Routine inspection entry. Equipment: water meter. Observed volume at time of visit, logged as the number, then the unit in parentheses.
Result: 384.69 (m³)
